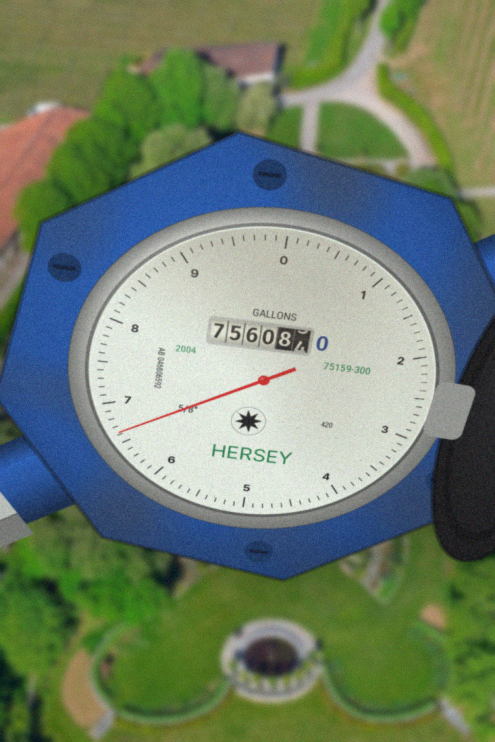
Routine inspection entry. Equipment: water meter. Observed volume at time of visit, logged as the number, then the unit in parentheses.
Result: 7560836.6 (gal)
